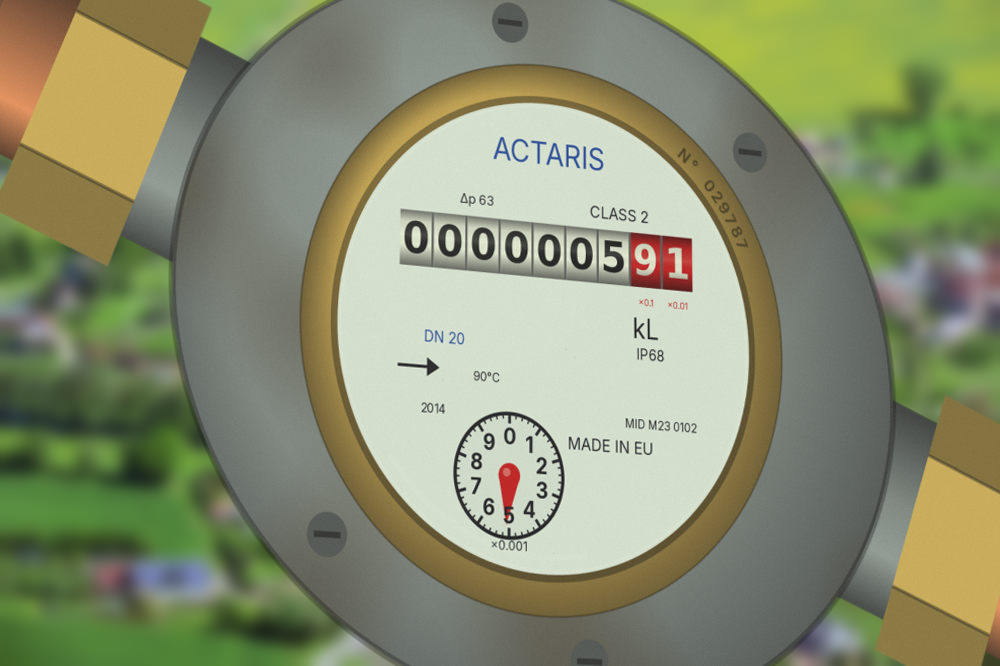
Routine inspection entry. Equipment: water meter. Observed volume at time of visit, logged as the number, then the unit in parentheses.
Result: 5.915 (kL)
